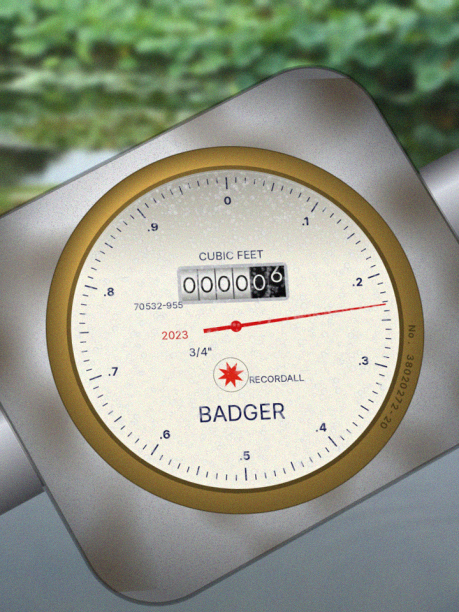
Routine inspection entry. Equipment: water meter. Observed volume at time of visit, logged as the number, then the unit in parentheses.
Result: 6.23 (ft³)
